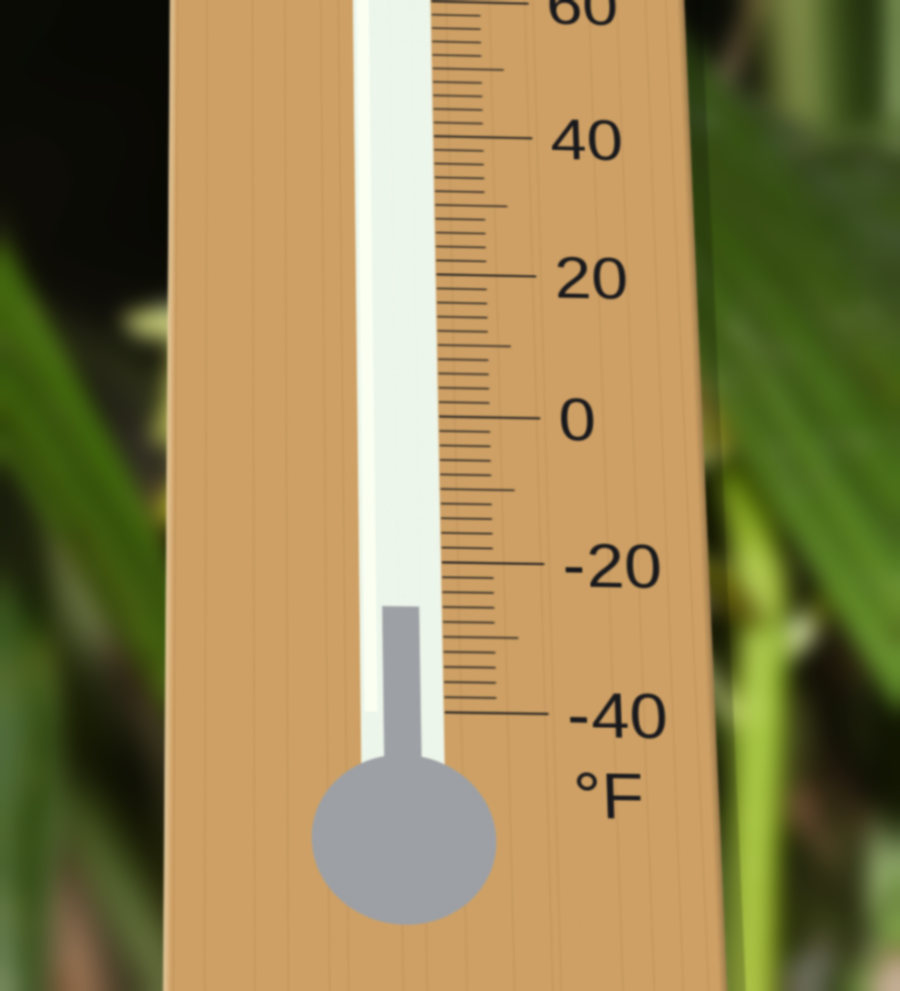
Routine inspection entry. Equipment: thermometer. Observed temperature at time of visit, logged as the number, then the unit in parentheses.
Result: -26 (°F)
